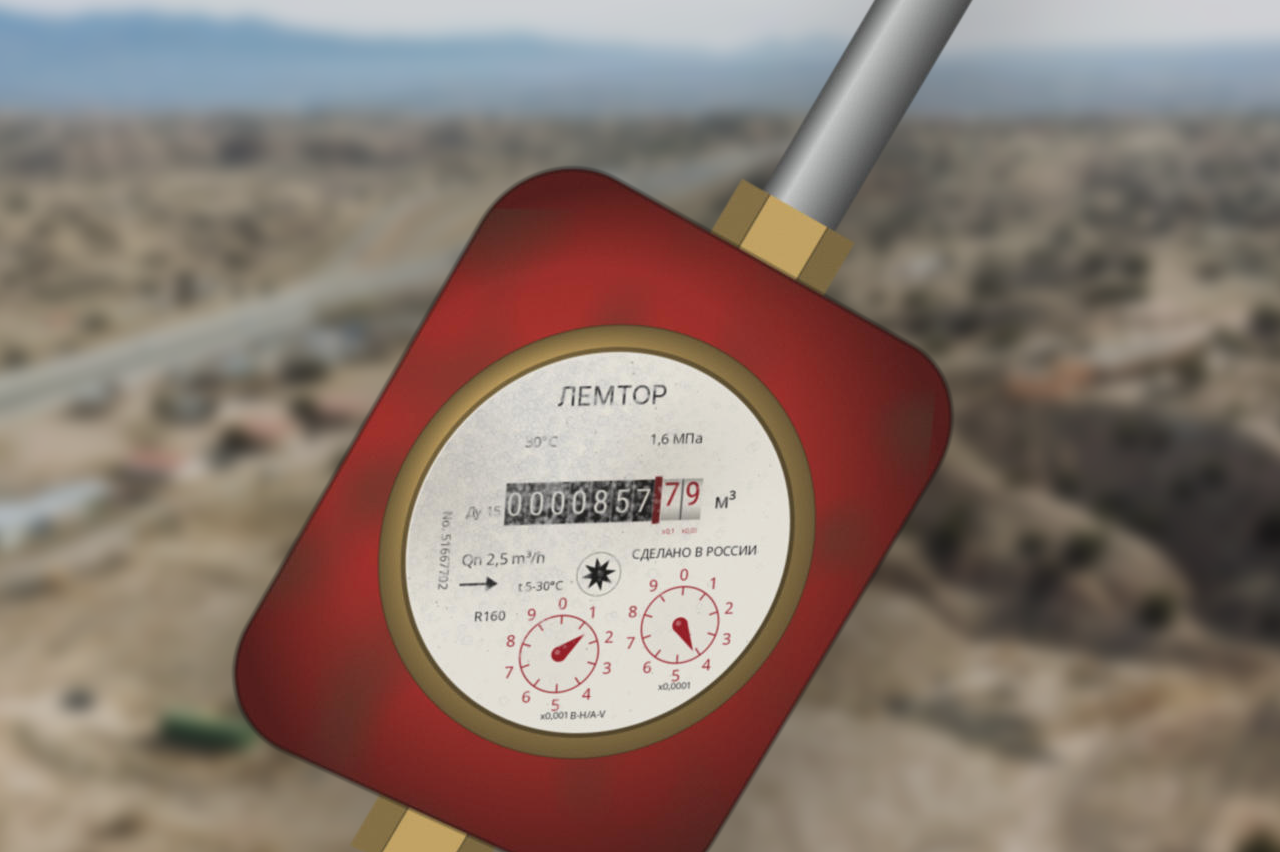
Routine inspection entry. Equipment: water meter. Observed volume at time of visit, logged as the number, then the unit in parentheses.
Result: 857.7914 (m³)
